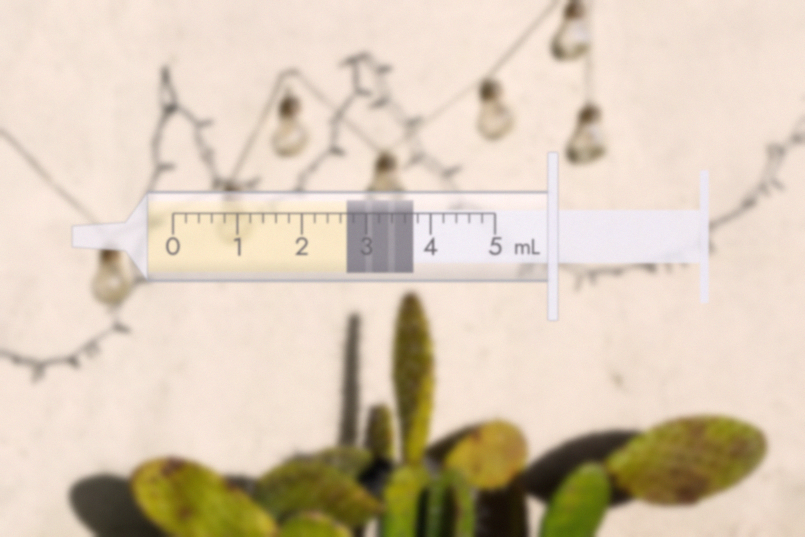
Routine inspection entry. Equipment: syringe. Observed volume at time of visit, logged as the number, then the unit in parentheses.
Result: 2.7 (mL)
